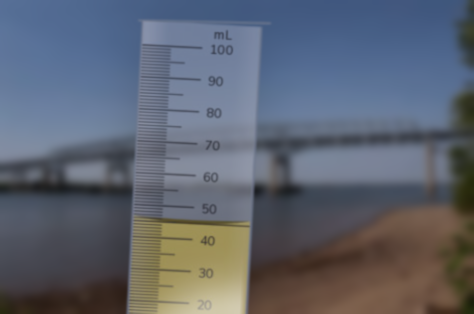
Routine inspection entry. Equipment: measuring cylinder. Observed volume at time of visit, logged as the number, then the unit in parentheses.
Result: 45 (mL)
